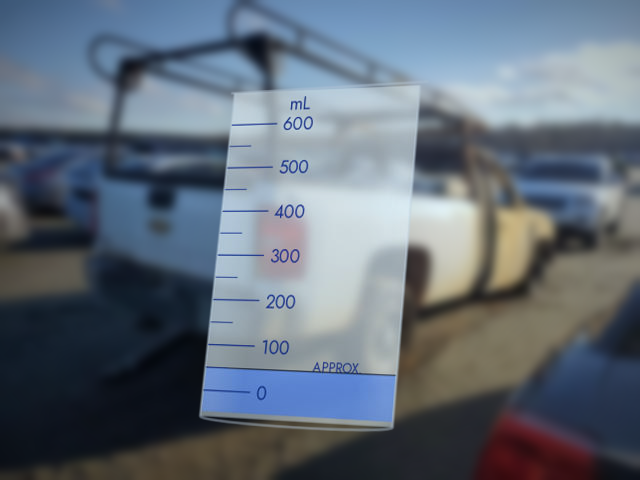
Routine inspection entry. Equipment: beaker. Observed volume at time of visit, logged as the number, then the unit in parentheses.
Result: 50 (mL)
